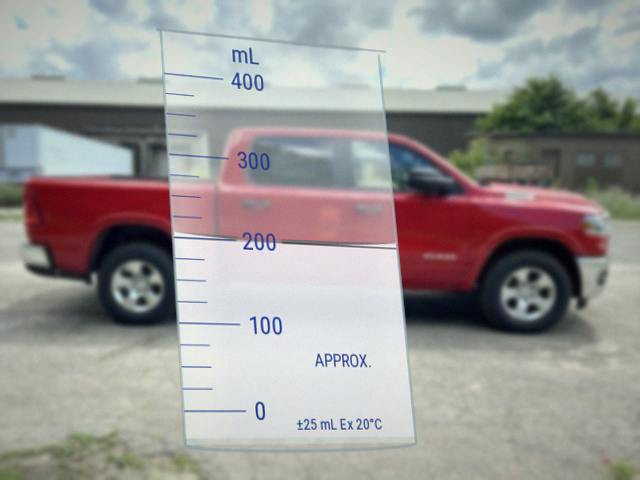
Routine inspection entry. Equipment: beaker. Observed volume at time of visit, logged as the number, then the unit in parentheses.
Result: 200 (mL)
